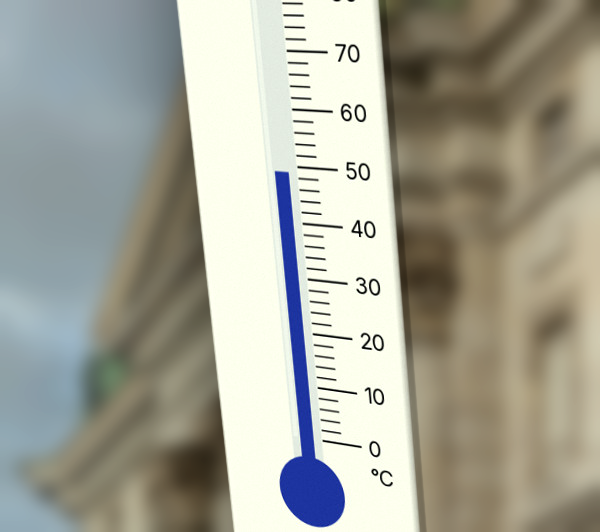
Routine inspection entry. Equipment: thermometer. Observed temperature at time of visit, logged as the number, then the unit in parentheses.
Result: 49 (°C)
